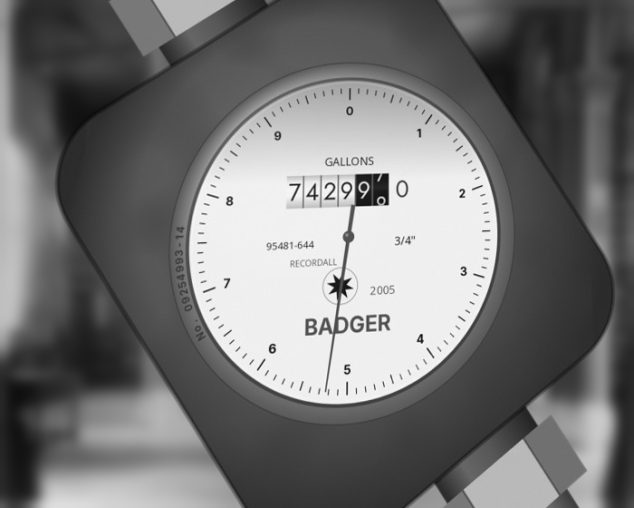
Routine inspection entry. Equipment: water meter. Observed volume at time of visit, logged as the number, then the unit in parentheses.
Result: 7429975.2 (gal)
